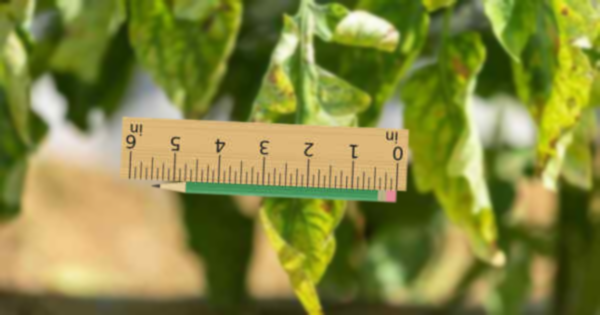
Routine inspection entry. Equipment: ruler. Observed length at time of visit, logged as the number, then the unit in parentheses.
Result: 5.5 (in)
